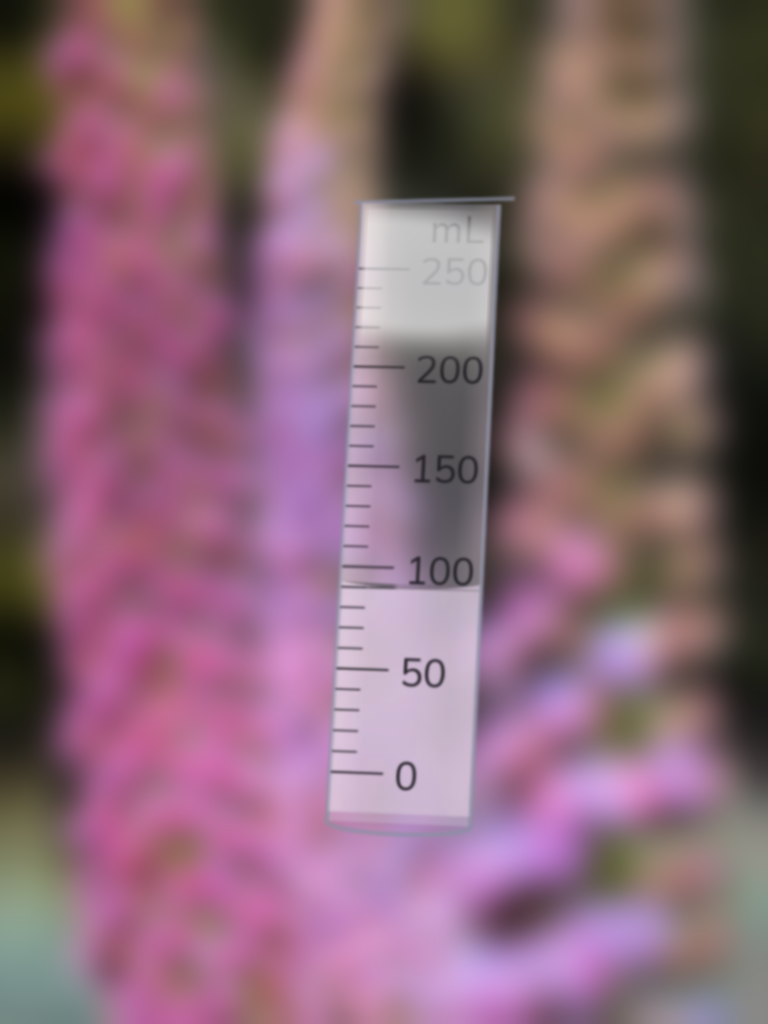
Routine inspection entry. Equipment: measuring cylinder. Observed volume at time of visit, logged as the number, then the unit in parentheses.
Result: 90 (mL)
